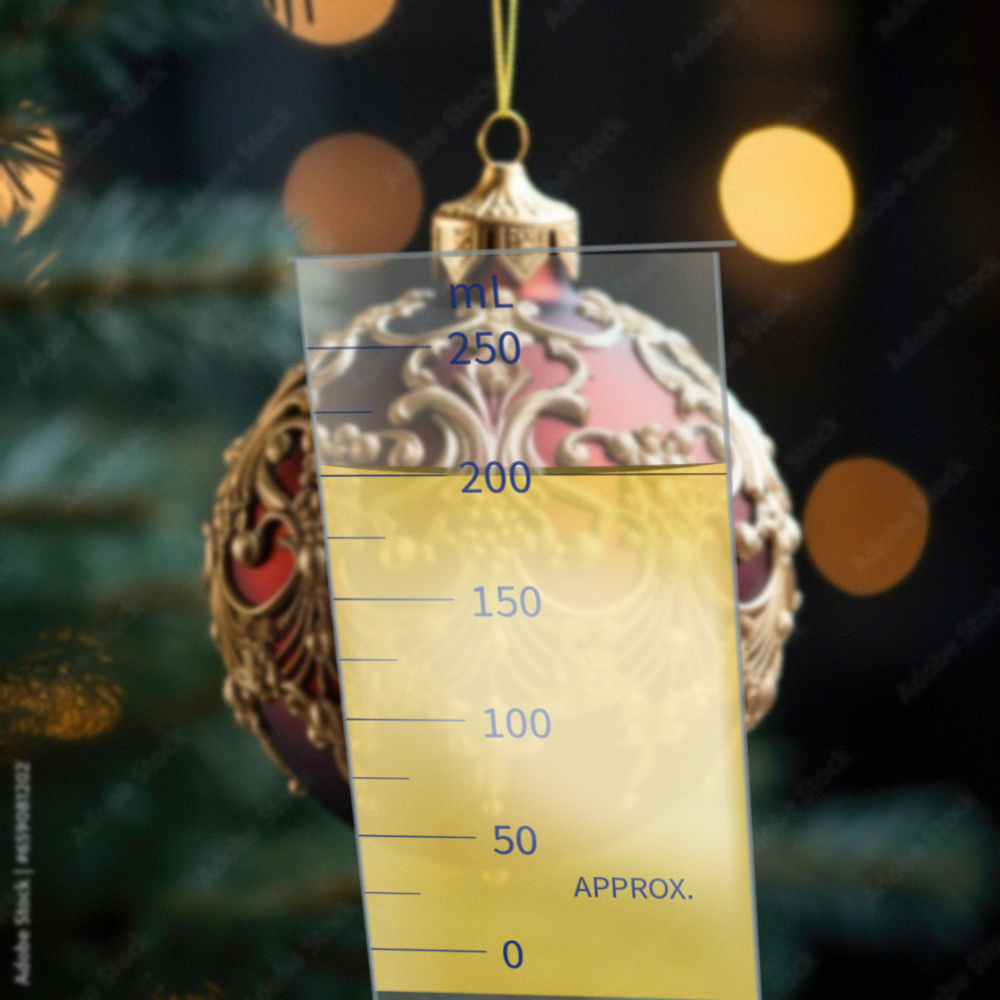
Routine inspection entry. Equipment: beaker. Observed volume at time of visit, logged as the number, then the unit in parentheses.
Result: 200 (mL)
